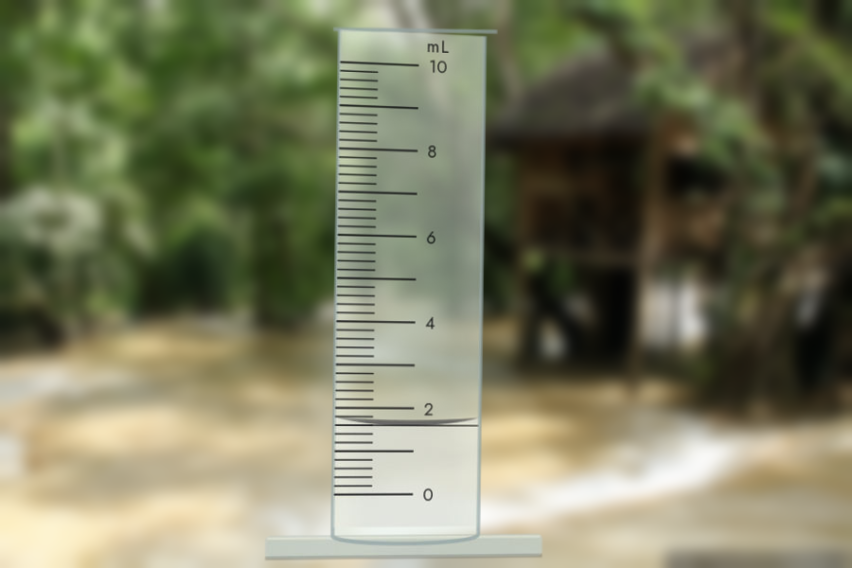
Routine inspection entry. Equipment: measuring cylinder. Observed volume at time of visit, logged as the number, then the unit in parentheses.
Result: 1.6 (mL)
